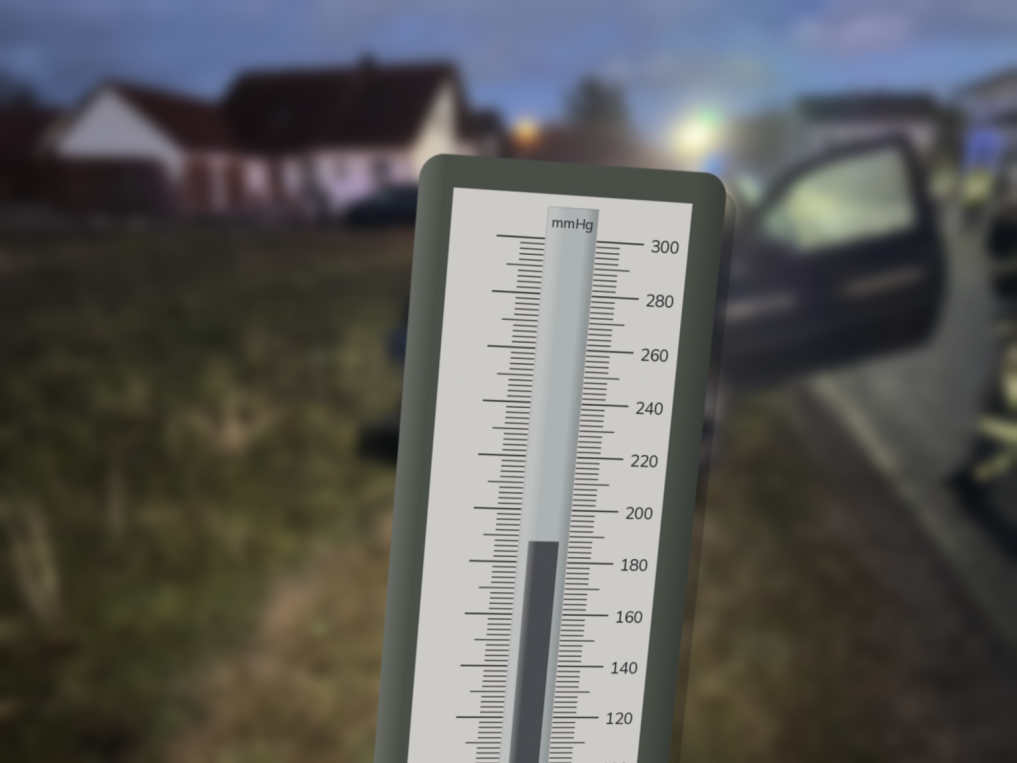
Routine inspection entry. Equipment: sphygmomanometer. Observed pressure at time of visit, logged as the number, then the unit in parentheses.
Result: 188 (mmHg)
